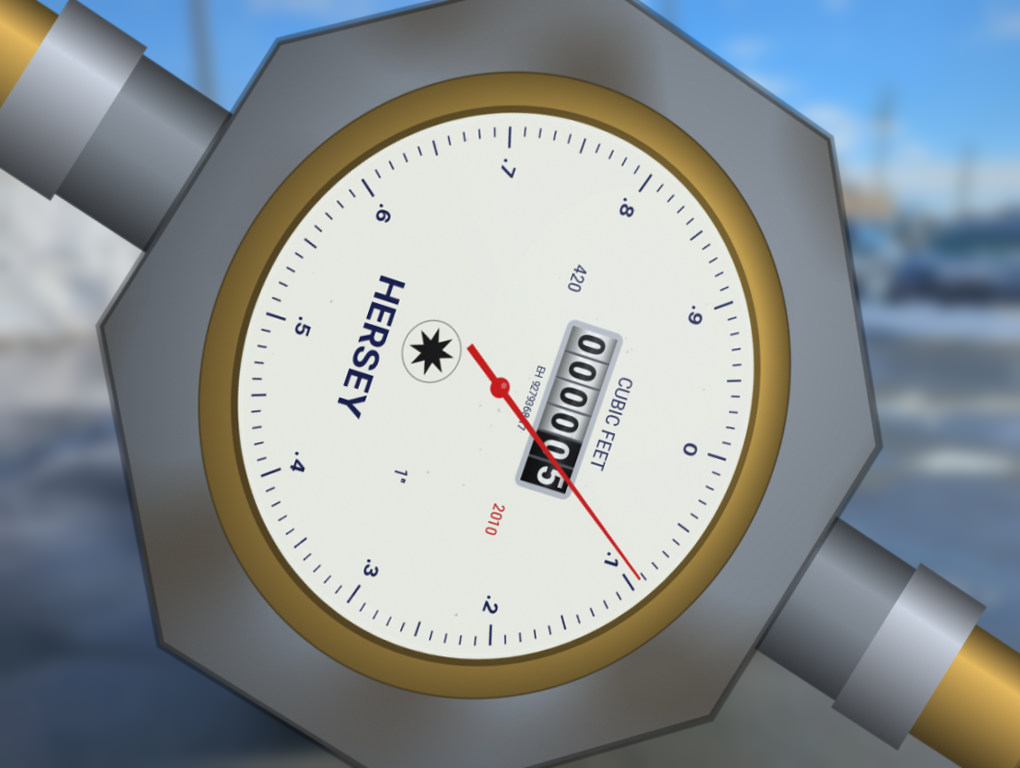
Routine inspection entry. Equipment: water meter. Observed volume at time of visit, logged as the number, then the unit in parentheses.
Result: 5.09 (ft³)
